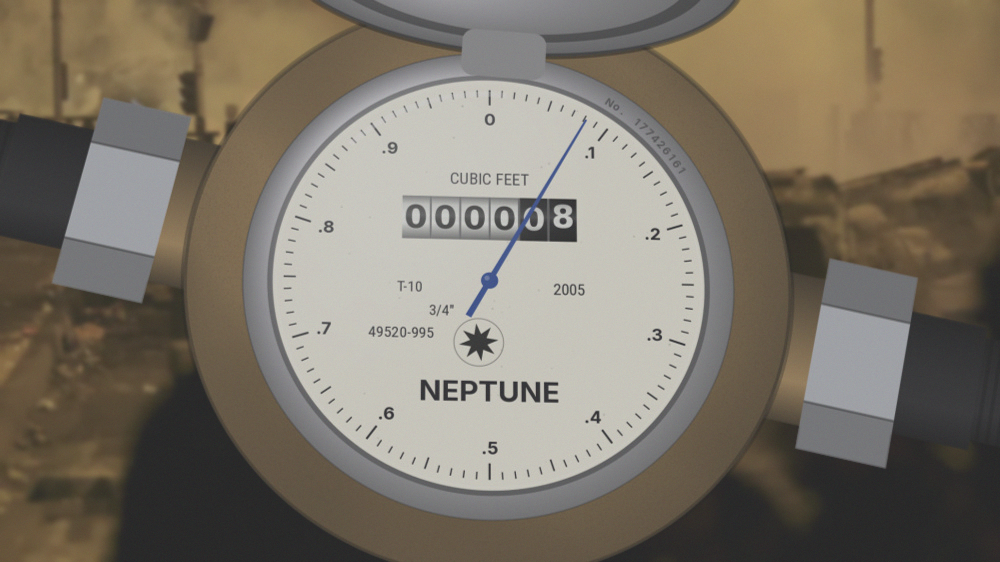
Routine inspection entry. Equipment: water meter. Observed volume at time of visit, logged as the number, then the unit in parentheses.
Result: 8.08 (ft³)
